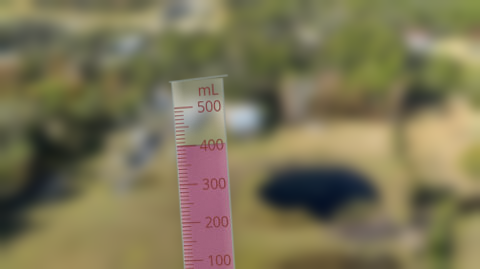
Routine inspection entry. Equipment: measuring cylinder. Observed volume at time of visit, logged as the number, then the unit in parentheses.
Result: 400 (mL)
